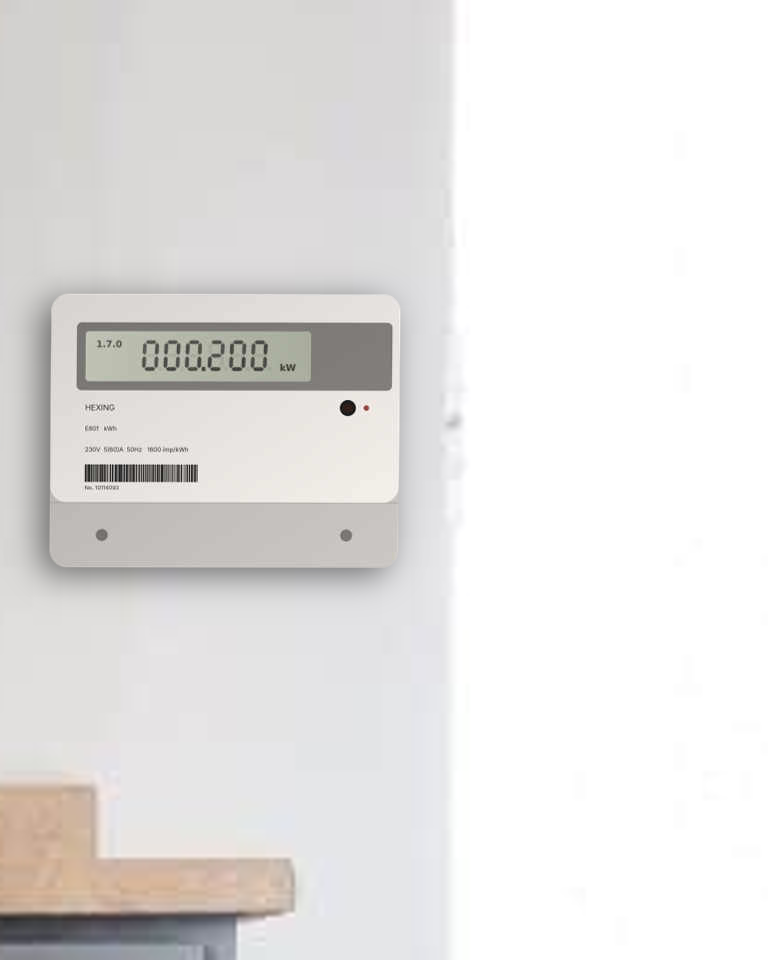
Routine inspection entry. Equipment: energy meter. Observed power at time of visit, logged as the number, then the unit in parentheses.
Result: 0.200 (kW)
